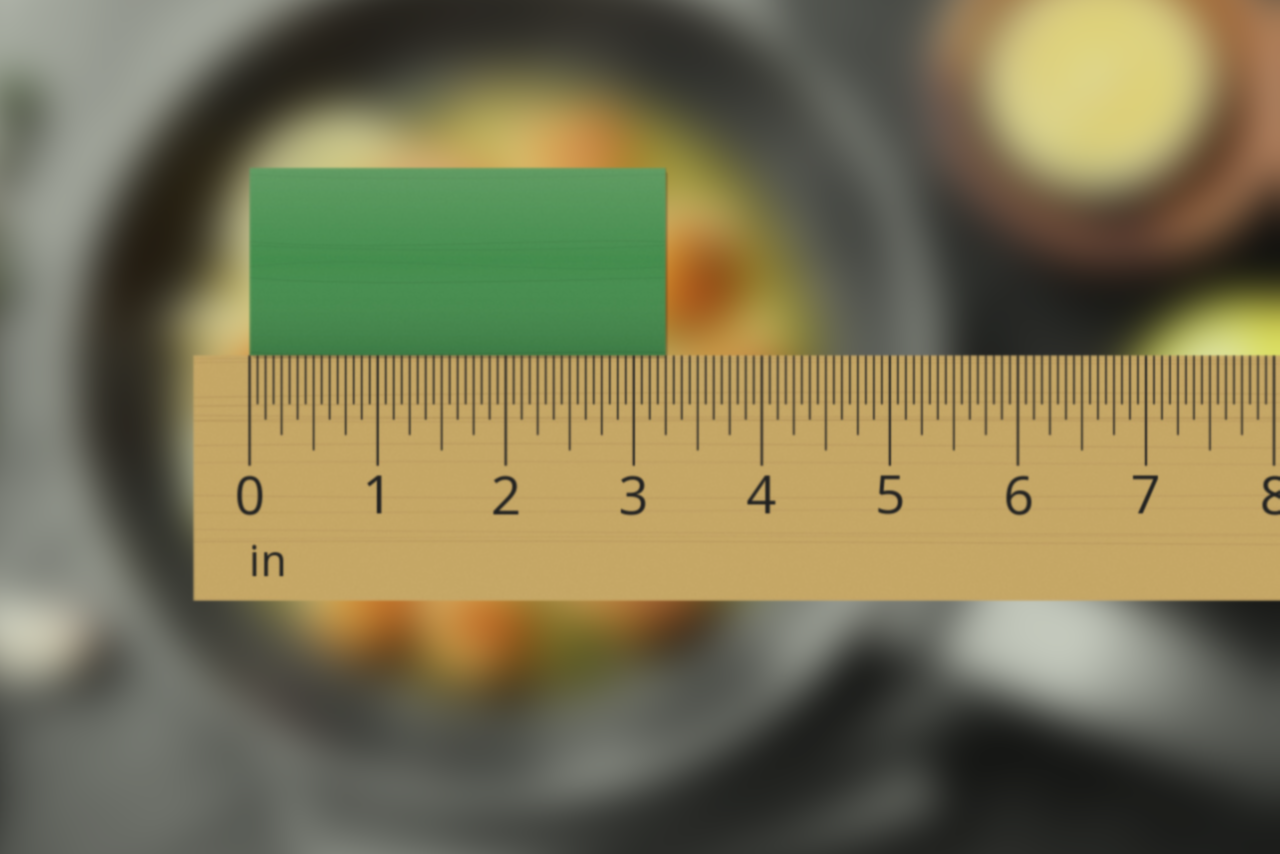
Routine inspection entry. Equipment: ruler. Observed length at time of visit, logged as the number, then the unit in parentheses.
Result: 3.25 (in)
